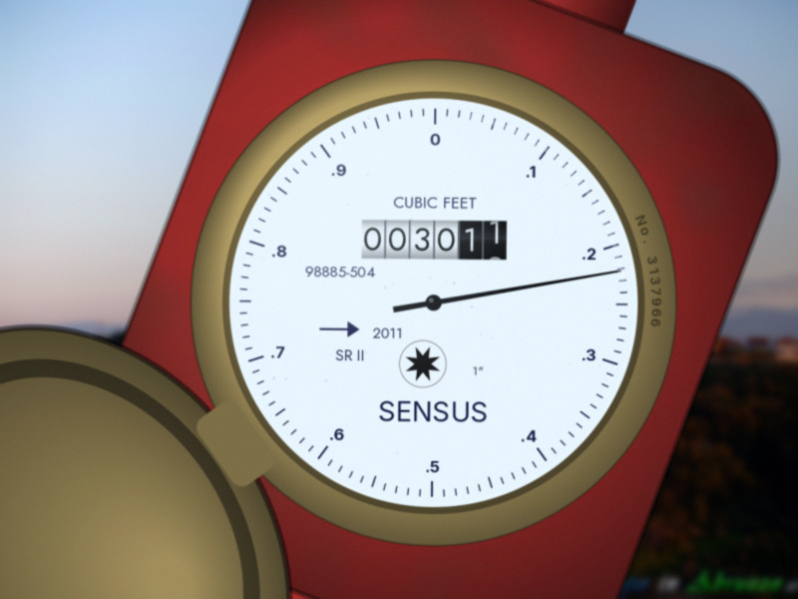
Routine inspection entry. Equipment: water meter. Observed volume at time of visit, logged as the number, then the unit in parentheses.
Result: 3011.22 (ft³)
